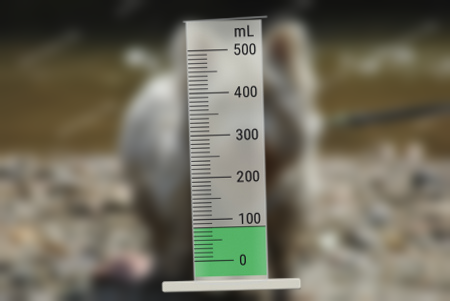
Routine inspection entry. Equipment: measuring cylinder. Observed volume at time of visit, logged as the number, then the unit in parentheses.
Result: 80 (mL)
